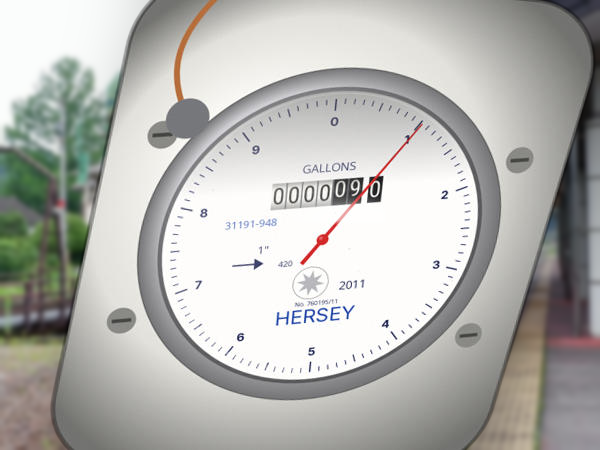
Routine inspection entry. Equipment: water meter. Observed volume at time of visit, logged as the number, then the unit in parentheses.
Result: 91.0 (gal)
